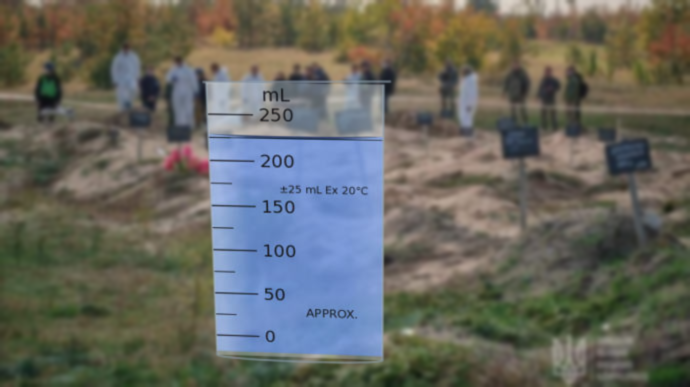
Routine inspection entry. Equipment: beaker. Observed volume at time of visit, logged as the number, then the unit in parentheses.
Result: 225 (mL)
